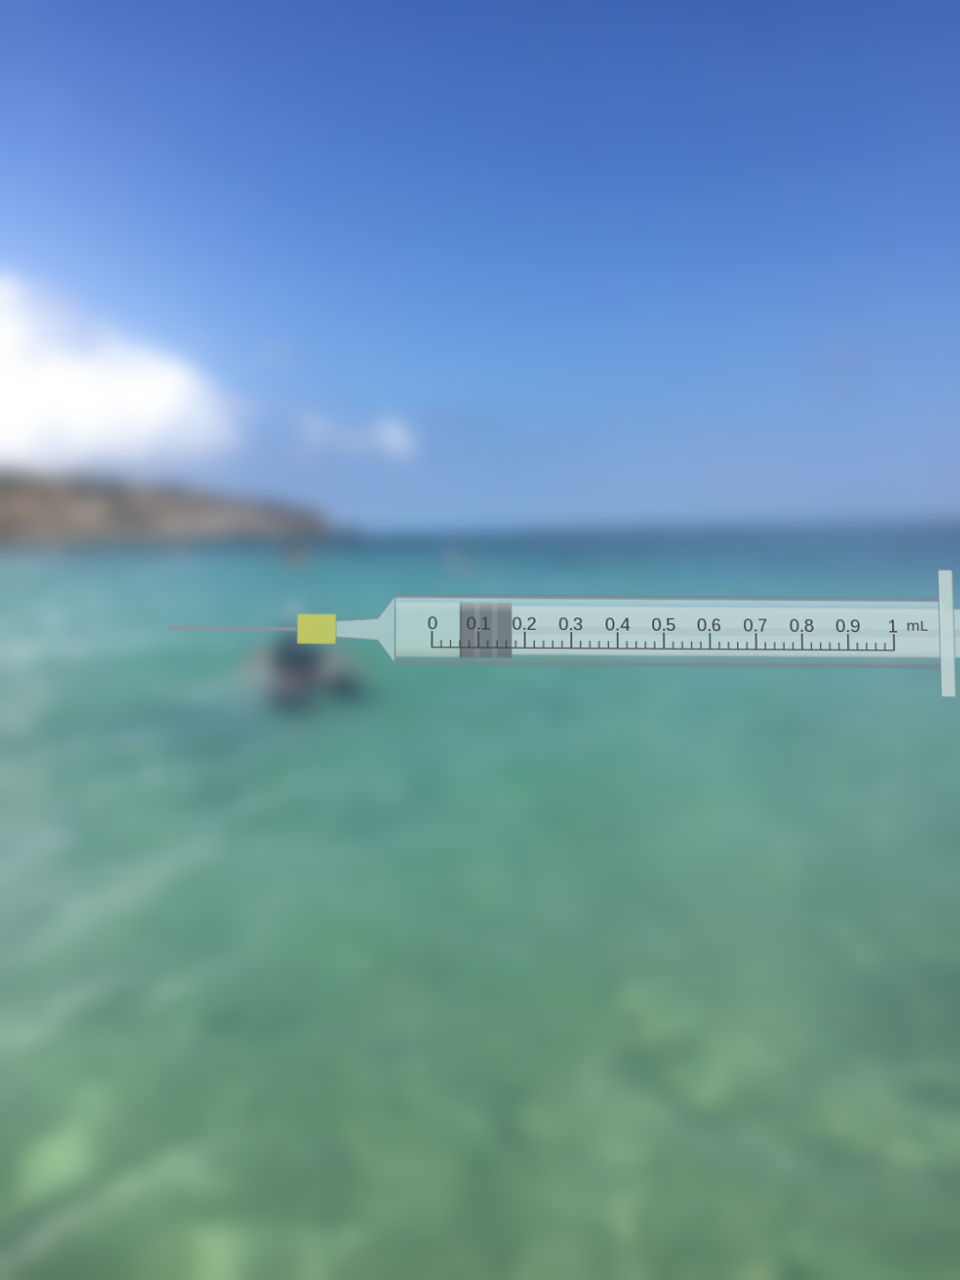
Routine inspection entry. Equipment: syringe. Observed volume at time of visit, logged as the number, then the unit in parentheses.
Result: 0.06 (mL)
